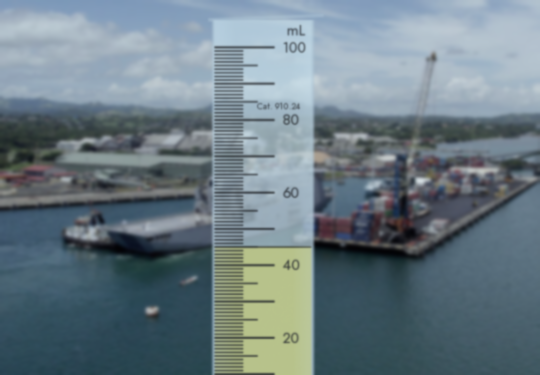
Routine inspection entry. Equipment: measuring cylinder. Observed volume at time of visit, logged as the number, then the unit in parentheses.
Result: 45 (mL)
